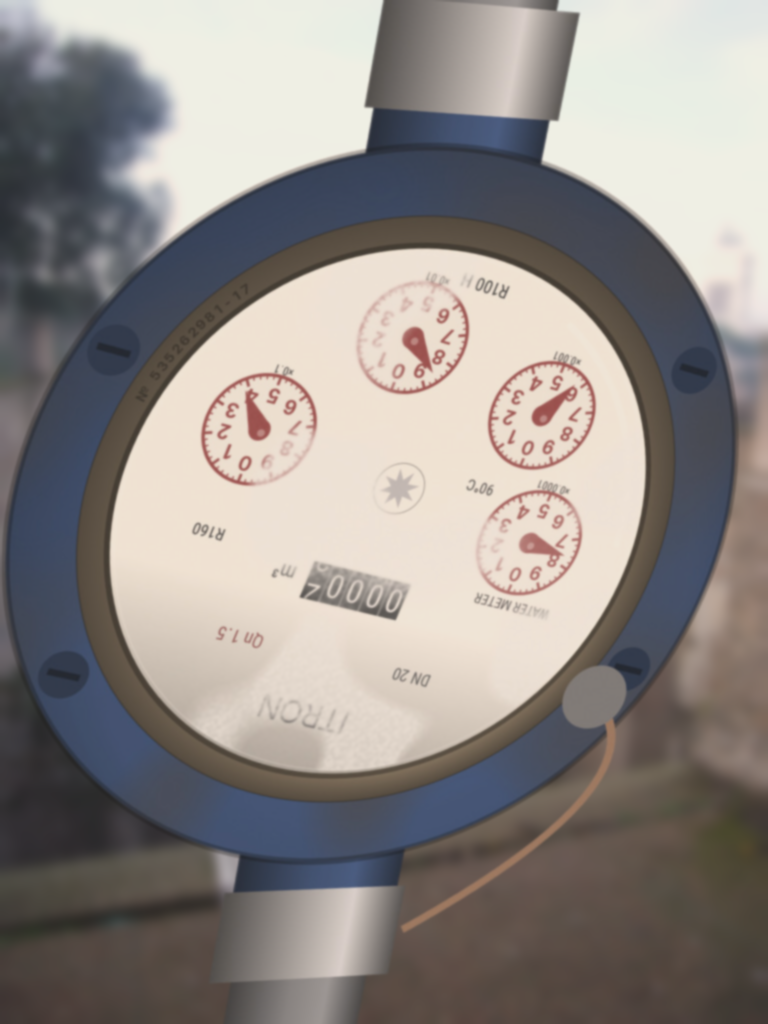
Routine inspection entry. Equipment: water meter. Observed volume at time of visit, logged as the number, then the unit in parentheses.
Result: 2.3857 (m³)
